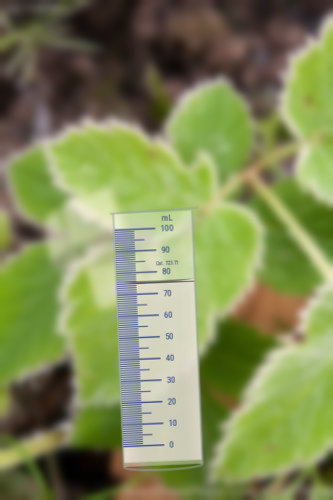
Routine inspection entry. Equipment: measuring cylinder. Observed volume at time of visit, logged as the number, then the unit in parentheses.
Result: 75 (mL)
